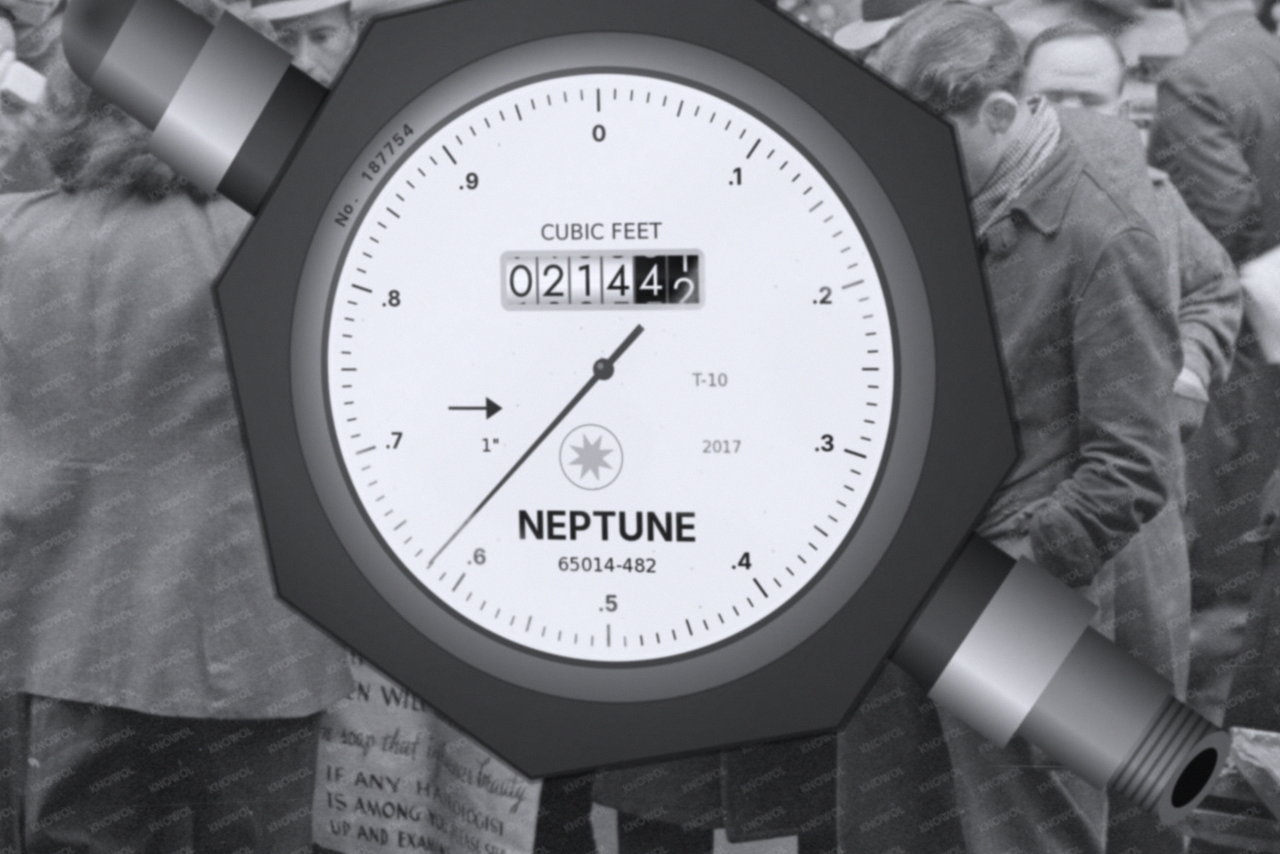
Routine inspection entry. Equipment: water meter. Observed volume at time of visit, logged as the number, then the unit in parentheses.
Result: 21441.62 (ft³)
